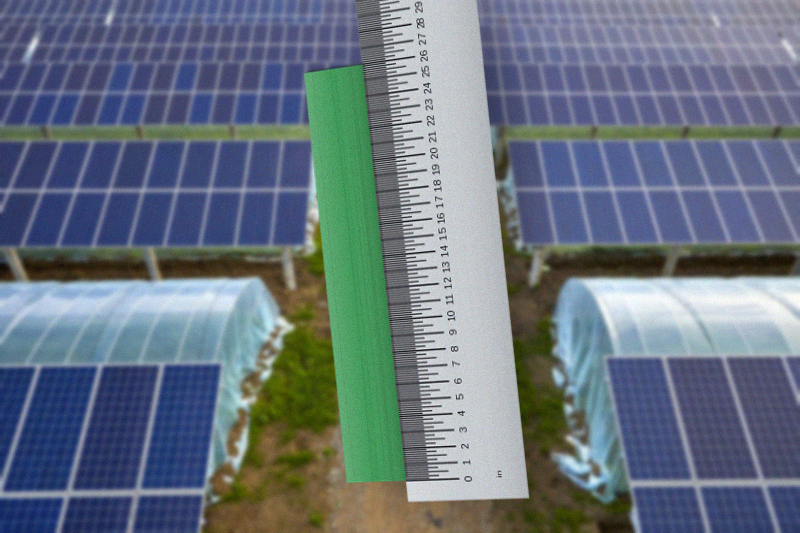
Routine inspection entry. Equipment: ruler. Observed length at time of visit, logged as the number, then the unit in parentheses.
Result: 26 (in)
